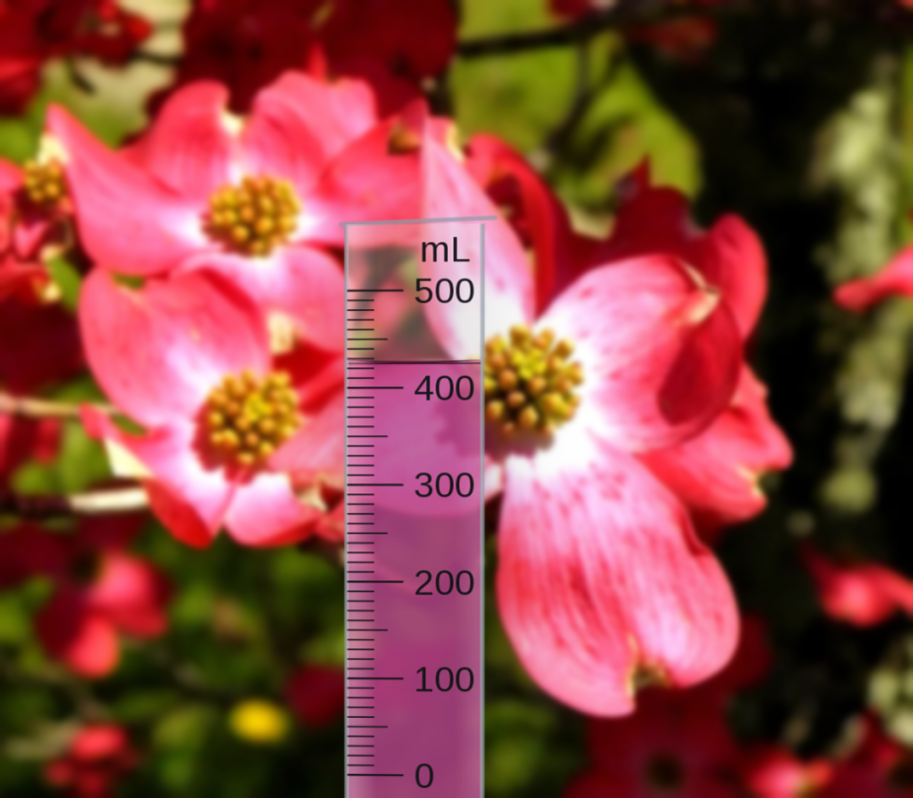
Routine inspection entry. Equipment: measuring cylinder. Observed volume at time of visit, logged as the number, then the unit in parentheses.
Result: 425 (mL)
